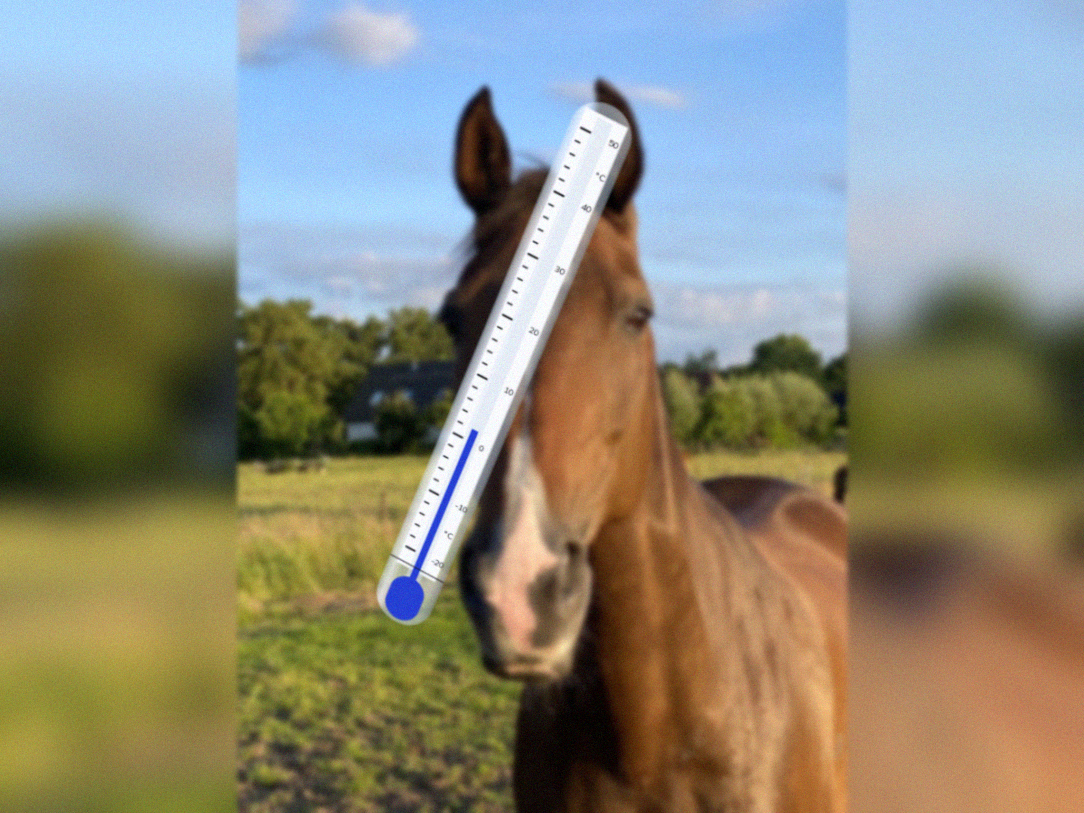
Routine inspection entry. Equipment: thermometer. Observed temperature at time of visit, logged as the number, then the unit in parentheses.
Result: 2 (°C)
